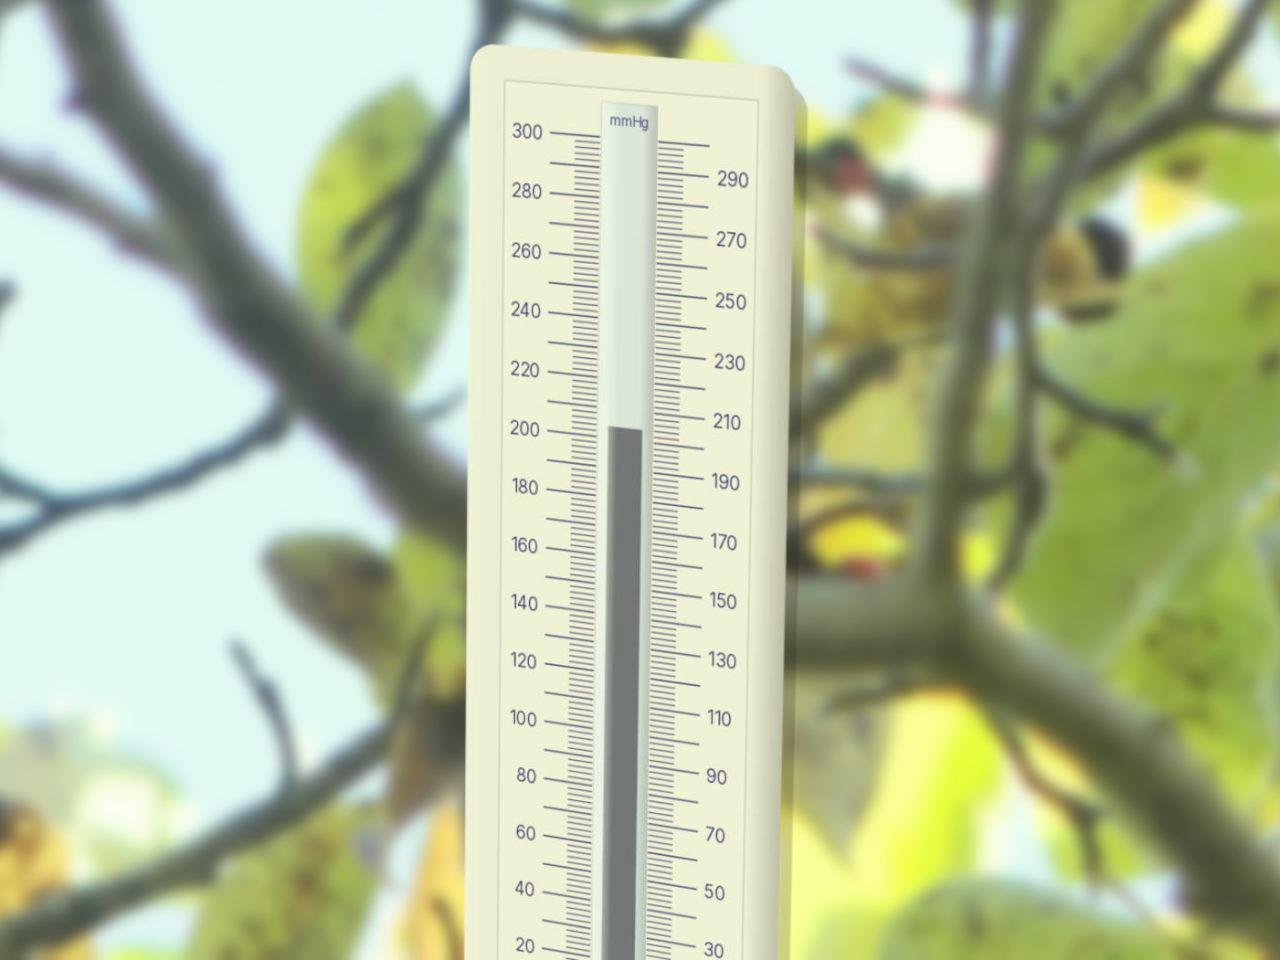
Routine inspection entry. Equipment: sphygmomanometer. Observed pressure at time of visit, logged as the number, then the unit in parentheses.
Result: 204 (mmHg)
